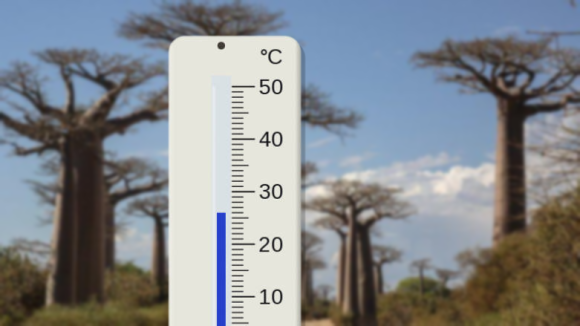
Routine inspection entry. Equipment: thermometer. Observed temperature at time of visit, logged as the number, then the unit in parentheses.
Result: 26 (°C)
